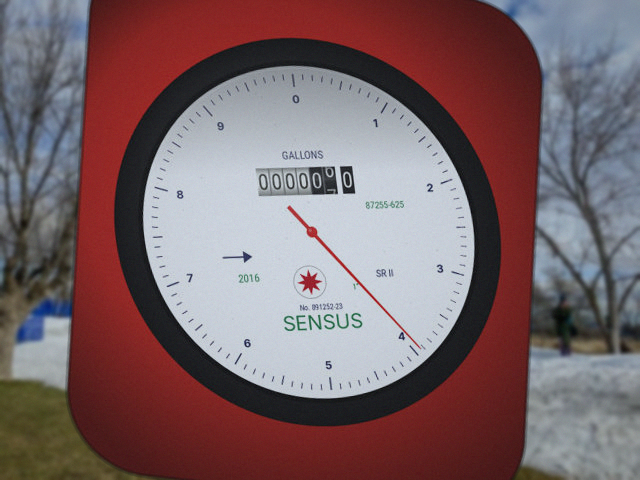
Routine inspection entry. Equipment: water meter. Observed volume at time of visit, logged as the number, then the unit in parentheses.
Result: 63.9 (gal)
